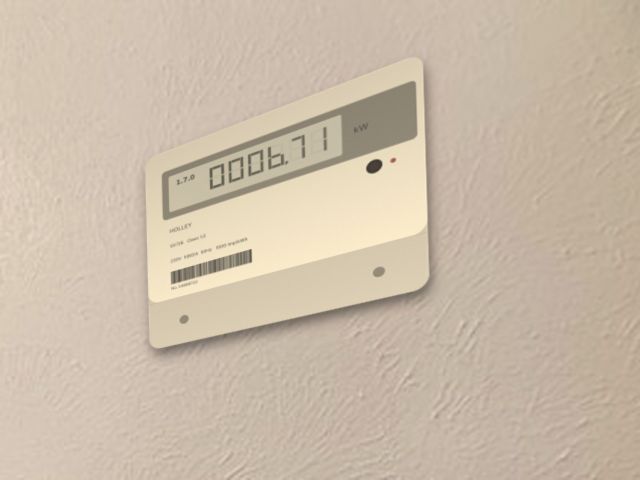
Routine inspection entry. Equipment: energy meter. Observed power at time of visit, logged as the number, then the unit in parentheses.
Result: 6.71 (kW)
